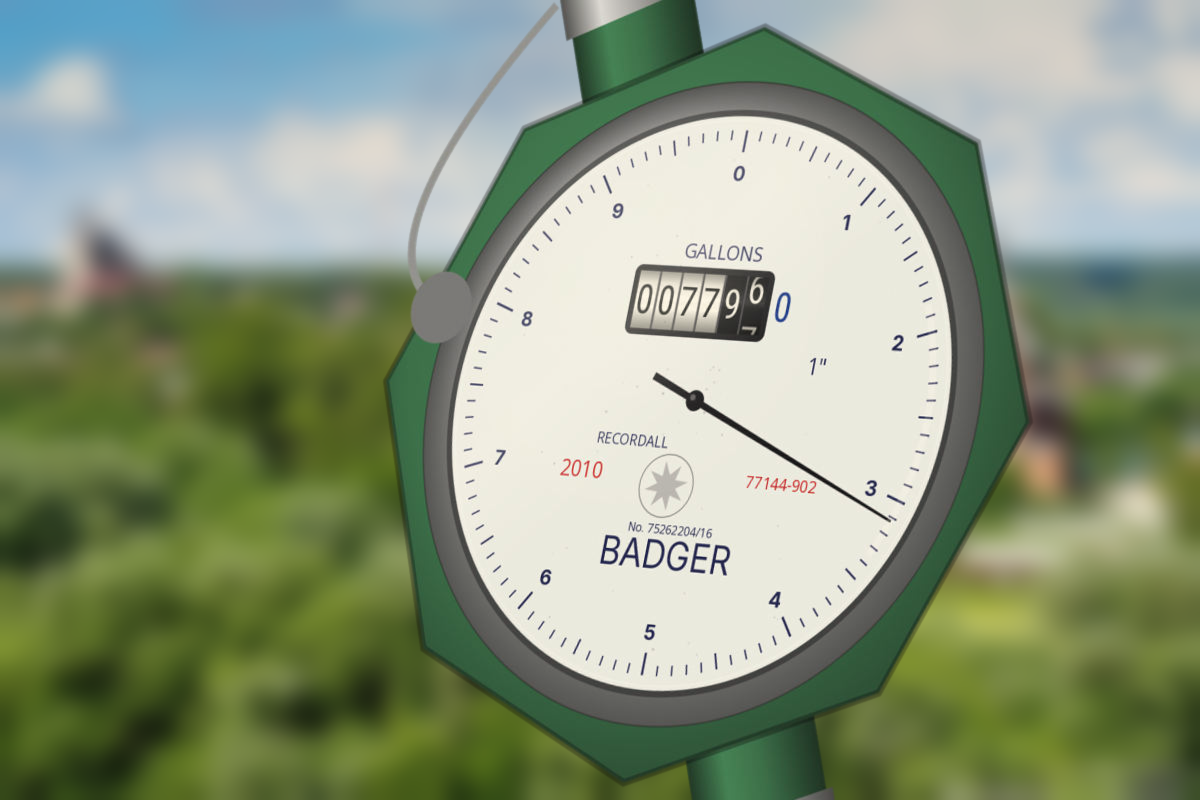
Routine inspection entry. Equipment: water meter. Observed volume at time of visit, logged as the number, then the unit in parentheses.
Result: 77963.1 (gal)
